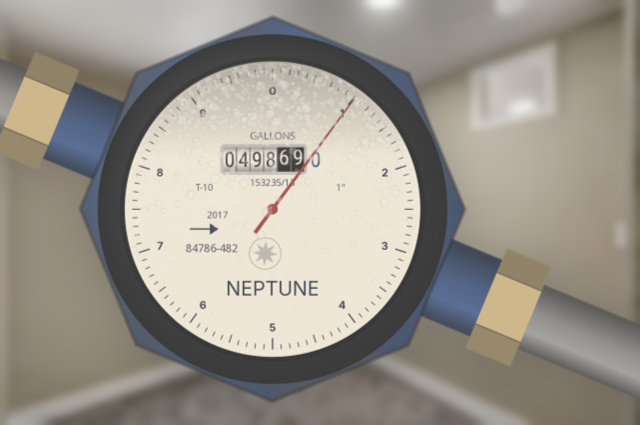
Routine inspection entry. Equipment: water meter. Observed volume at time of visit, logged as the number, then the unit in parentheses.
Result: 498691.0 (gal)
